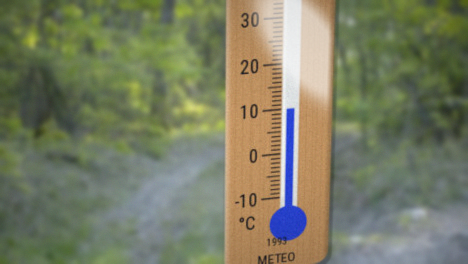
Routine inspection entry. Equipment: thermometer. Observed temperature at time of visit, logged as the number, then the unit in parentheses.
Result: 10 (°C)
